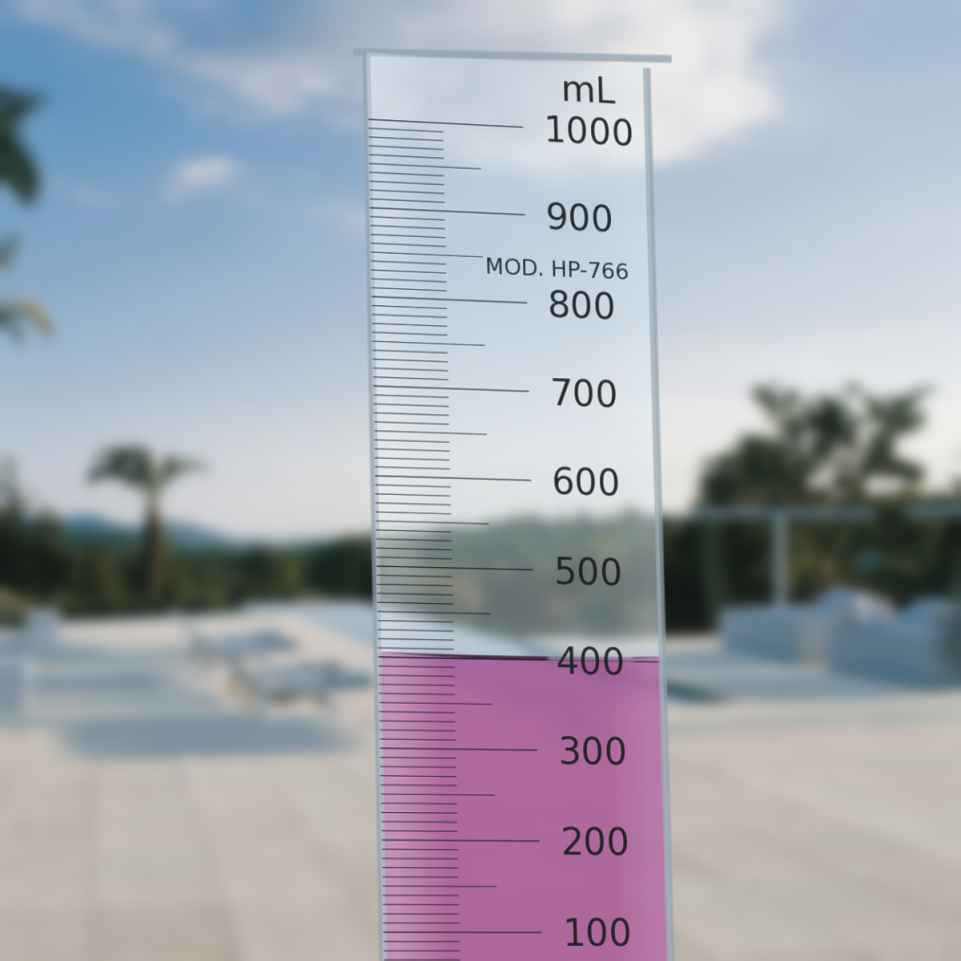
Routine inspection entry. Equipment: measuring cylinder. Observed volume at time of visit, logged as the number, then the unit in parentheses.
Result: 400 (mL)
